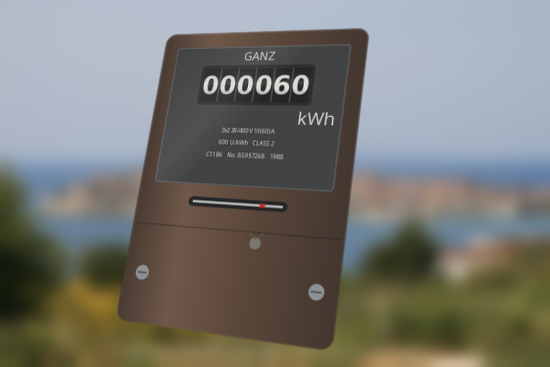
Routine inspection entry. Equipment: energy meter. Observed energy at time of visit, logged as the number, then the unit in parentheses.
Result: 60 (kWh)
